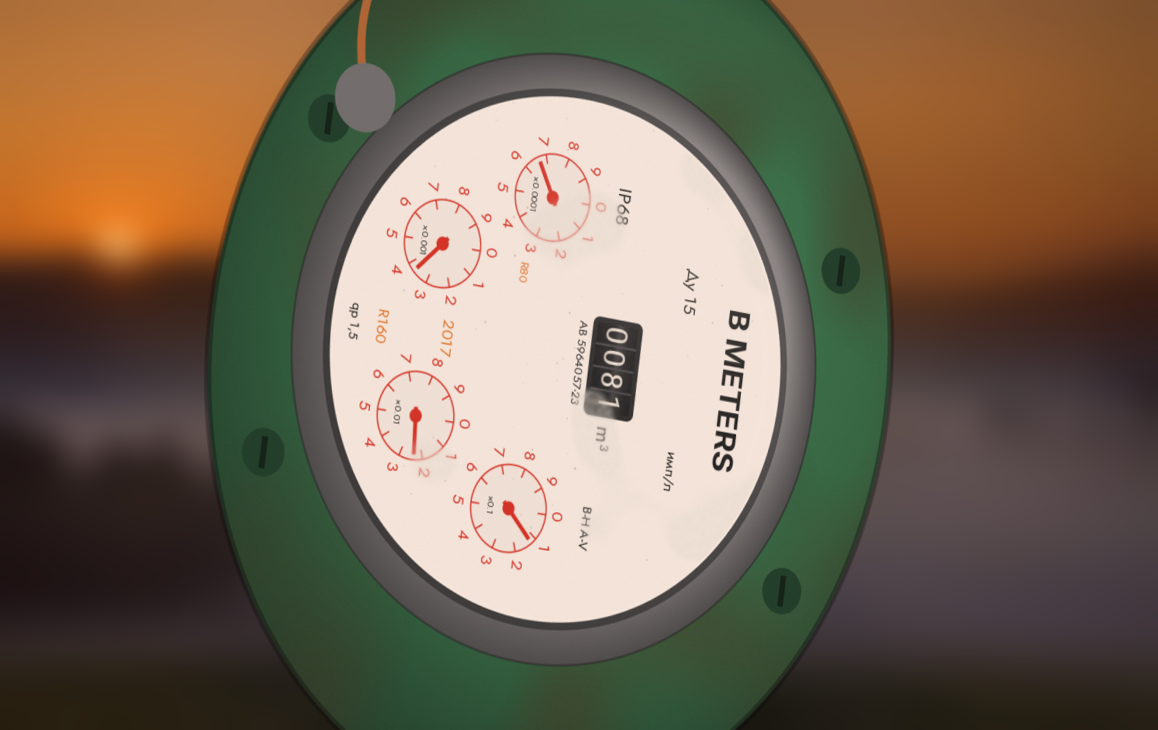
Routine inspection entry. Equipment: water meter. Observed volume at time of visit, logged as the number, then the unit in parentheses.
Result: 81.1236 (m³)
